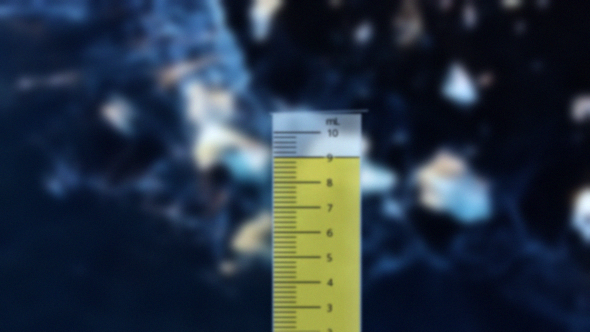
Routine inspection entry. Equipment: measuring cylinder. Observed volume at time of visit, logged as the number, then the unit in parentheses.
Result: 9 (mL)
